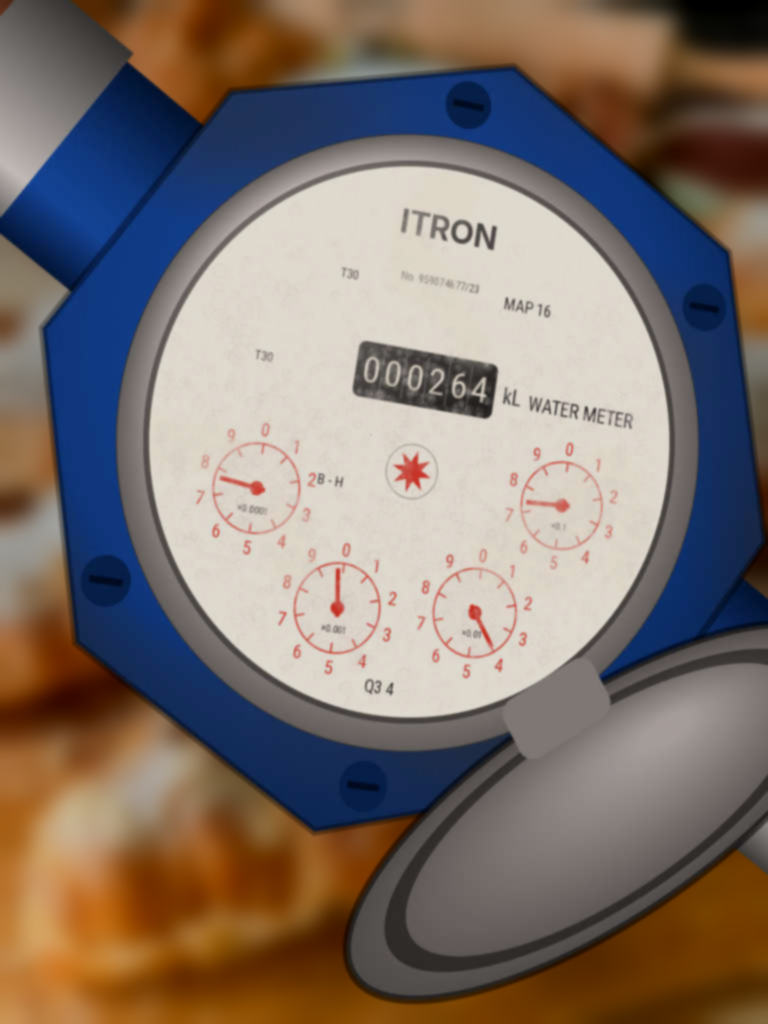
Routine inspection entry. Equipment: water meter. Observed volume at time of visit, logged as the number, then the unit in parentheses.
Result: 264.7397 (kL)
